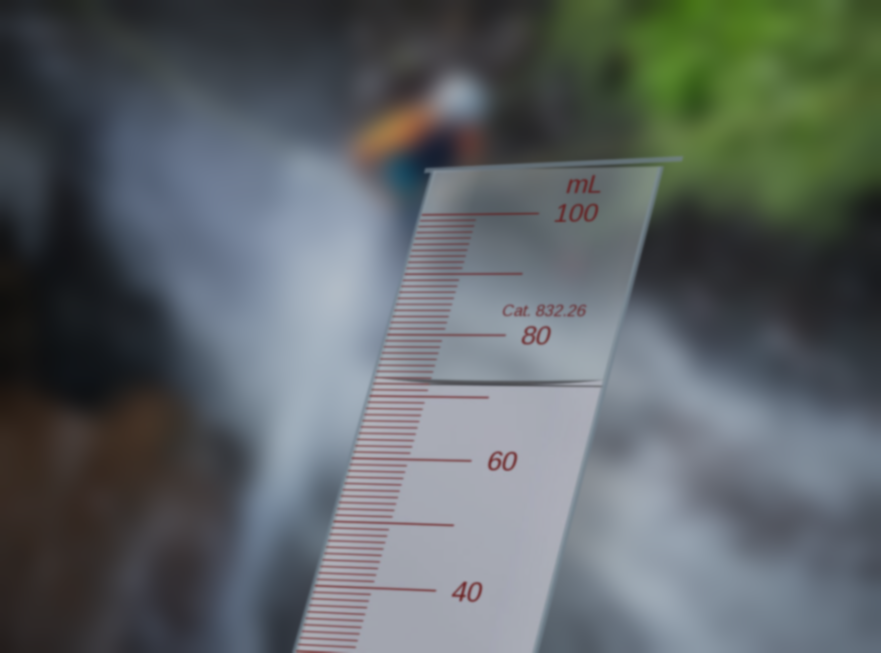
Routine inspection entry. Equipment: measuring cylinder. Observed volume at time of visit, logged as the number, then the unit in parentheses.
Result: 72 (mL)
